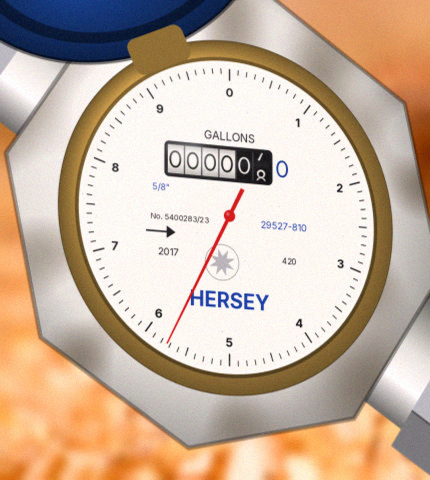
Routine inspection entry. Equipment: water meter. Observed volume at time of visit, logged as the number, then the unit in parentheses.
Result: 75.7 (gal)
